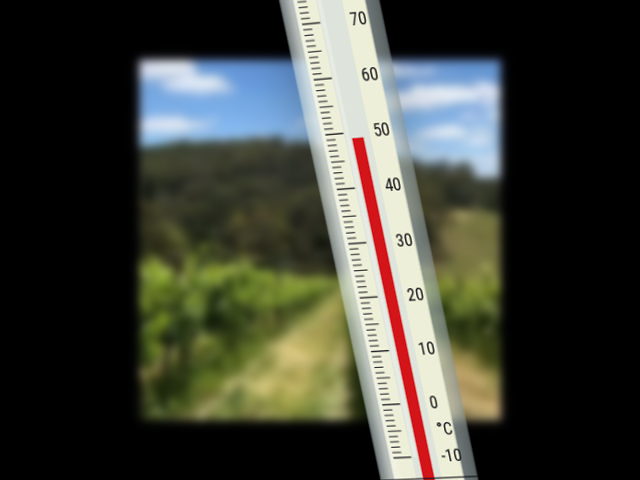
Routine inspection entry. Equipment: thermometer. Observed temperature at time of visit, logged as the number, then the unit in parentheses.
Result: 49 (°C)
